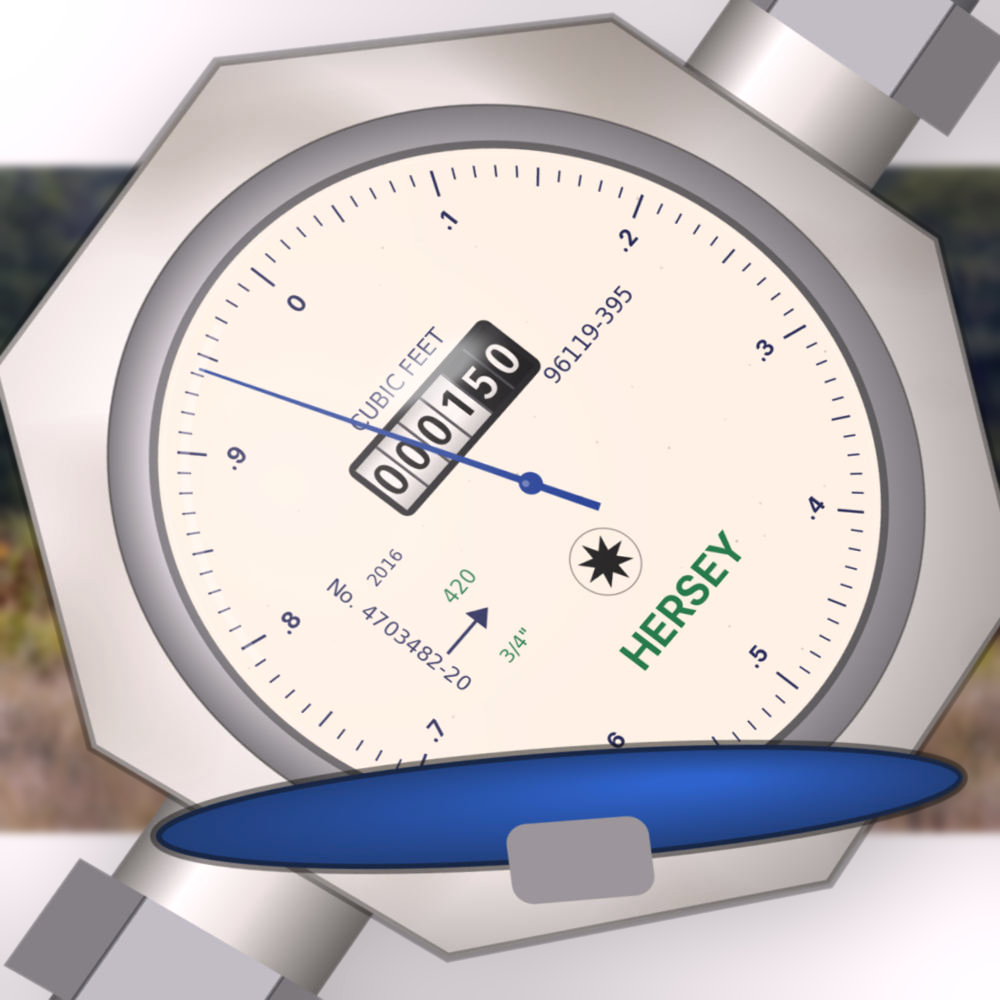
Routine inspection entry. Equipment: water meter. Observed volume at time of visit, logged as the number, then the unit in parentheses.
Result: 149.94 (ft³)
